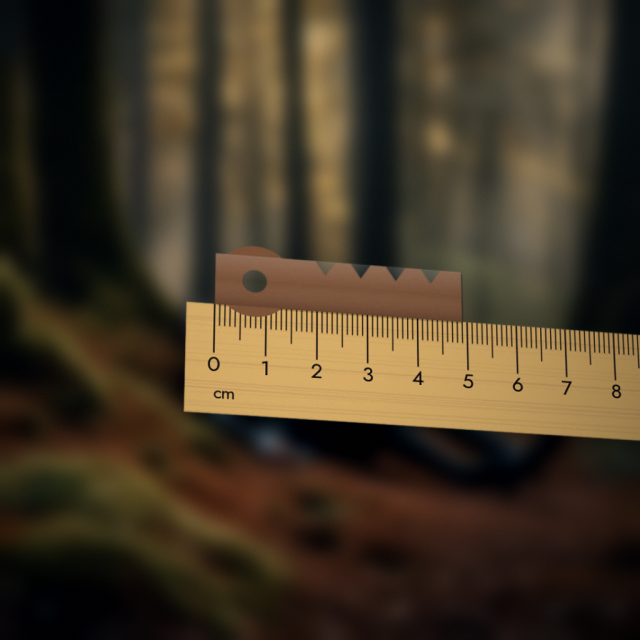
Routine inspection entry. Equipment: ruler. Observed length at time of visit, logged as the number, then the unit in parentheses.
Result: 4.9 (cm)
